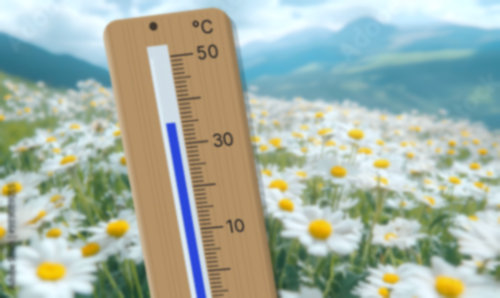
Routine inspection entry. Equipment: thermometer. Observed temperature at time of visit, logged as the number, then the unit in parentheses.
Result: 35 (°C)
